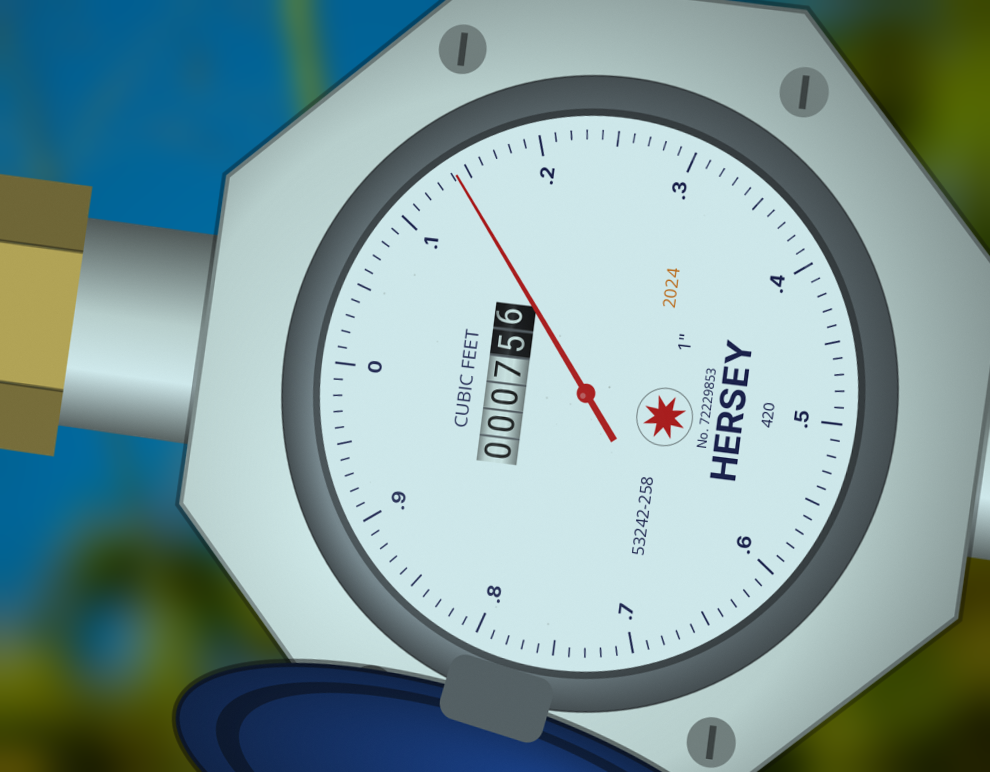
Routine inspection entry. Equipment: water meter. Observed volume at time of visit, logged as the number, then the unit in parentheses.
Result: 756.14 (ft³)
